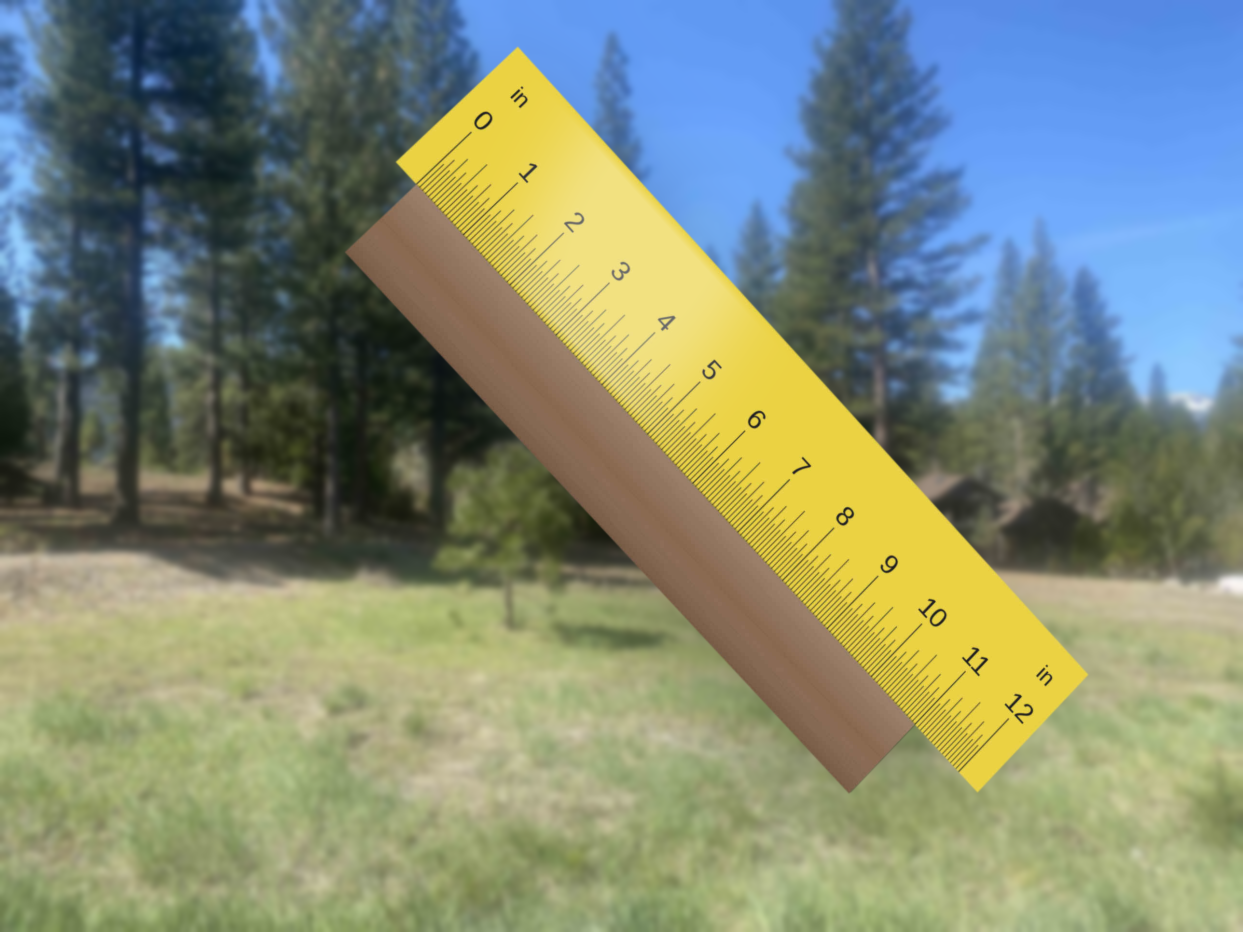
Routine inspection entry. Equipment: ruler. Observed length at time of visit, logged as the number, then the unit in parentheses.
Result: 11 (in)
